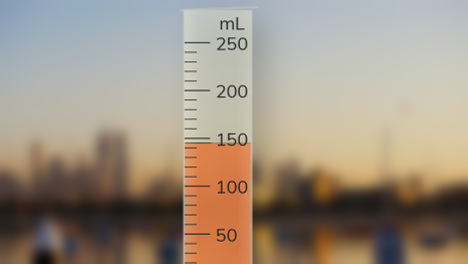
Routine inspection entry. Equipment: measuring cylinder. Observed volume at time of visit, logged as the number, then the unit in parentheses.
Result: 145 (mL)
